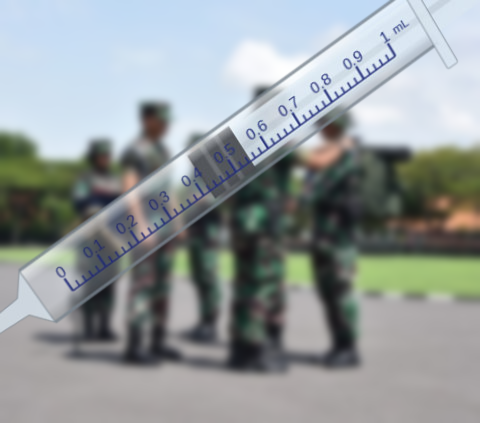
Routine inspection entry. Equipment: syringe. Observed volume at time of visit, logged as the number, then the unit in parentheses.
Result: 0.42 (mL)
